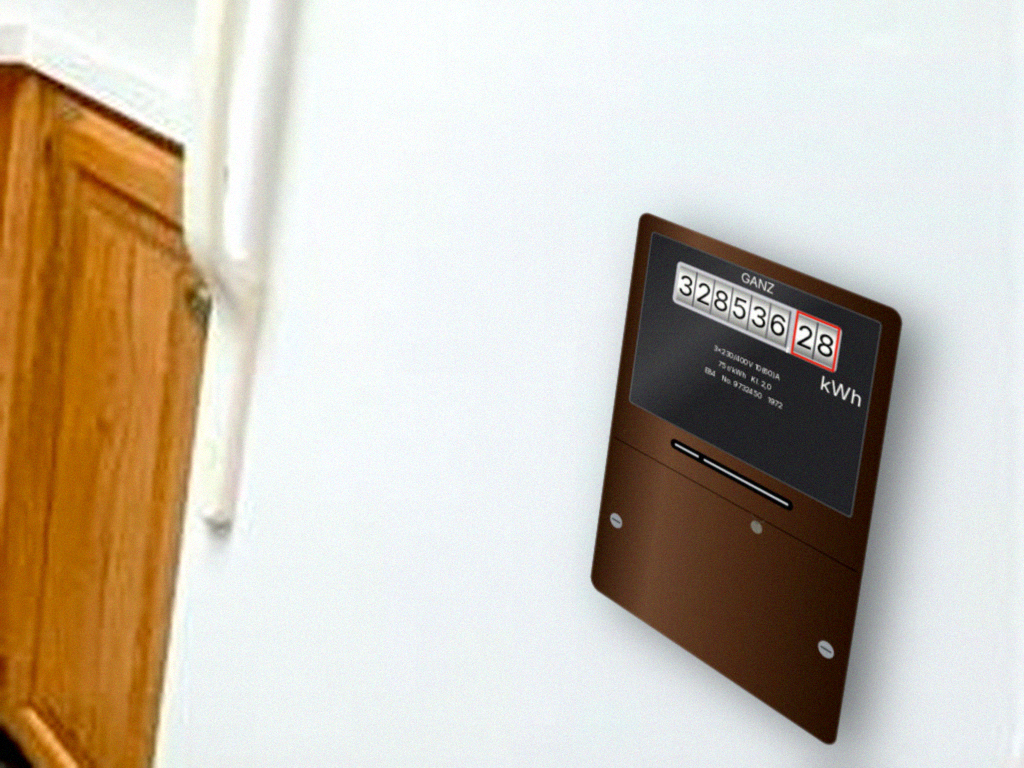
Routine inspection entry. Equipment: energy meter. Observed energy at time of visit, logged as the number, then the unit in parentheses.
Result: 328536.28 (kWh)
